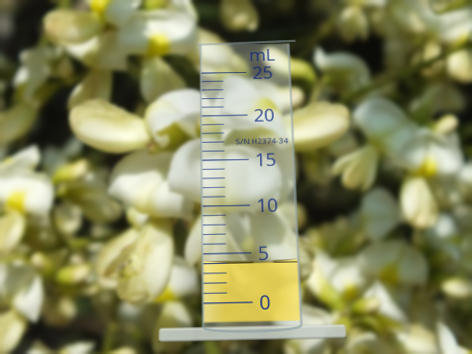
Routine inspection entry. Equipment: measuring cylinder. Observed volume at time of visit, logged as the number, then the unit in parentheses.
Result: 4 (mL)
